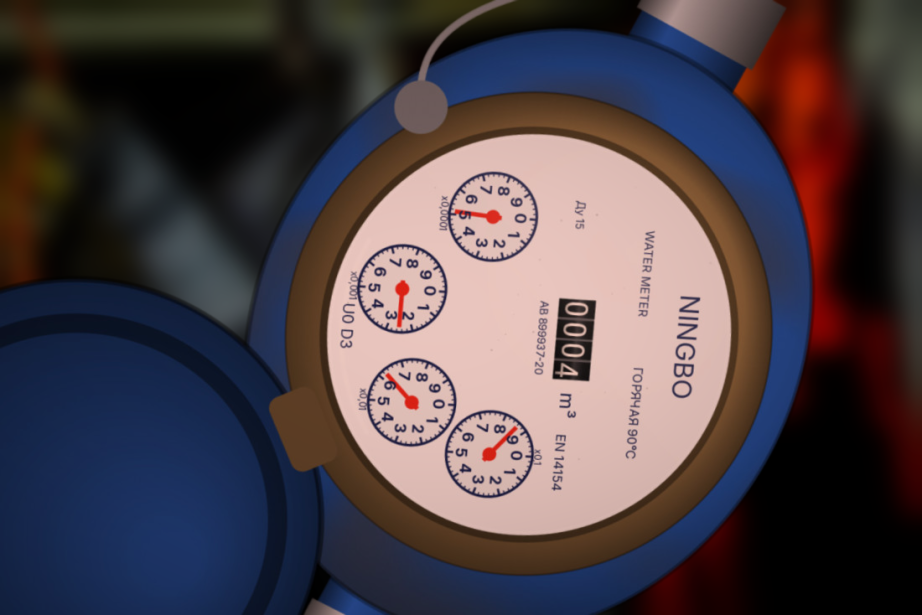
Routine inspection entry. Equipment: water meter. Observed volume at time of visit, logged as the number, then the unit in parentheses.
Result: 3.8625 (m³)
